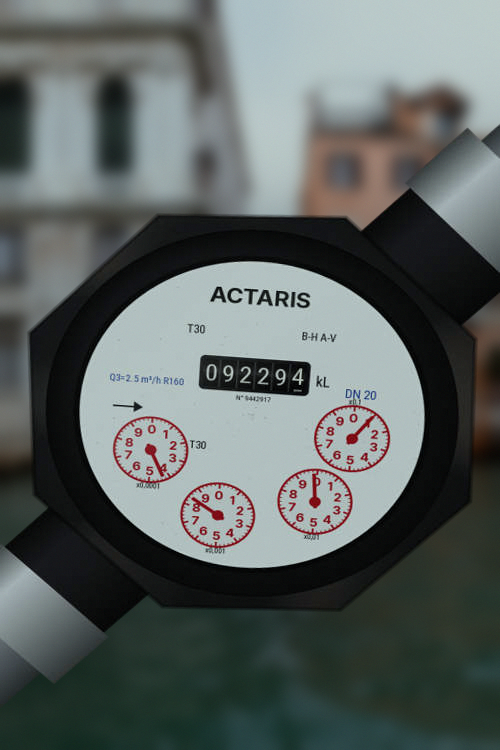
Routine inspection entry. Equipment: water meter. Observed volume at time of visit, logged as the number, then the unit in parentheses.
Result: 92294.0984 (kL)
